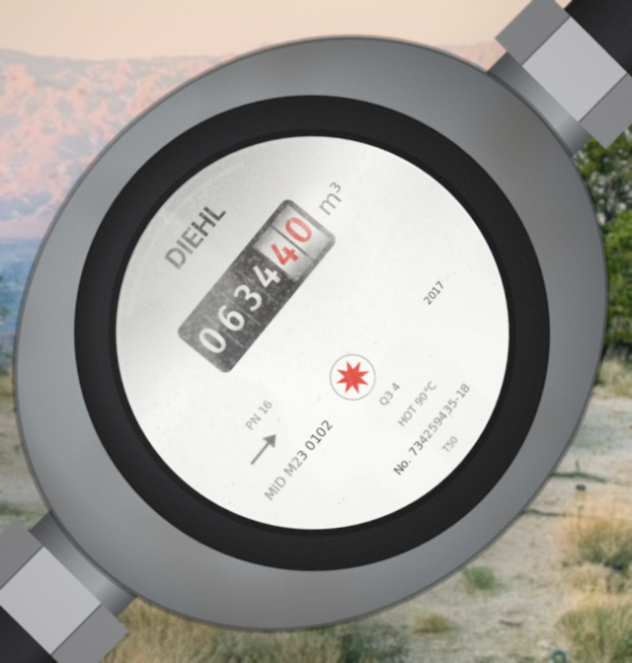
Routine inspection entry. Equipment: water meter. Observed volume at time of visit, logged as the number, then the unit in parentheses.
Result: 634.40 (m³)
